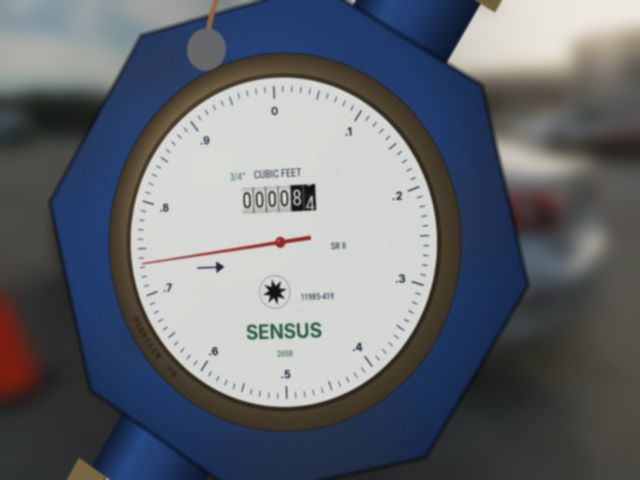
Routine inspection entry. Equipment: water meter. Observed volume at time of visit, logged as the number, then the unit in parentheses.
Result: 83.73 (ft³)
